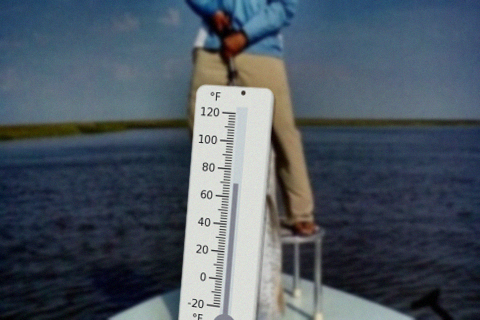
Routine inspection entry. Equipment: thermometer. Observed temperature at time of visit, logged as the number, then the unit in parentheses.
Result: 70 (°F)
